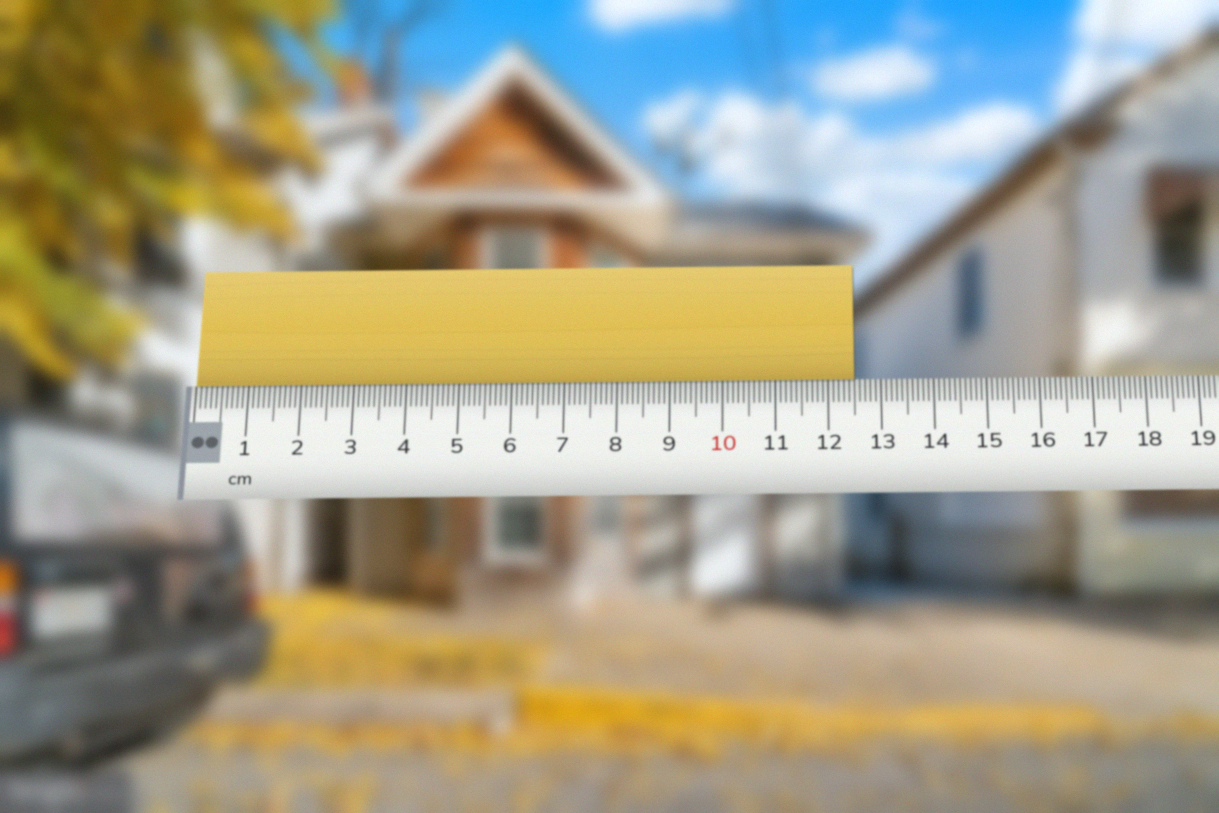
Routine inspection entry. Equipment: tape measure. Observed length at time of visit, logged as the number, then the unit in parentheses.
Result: 12.5 (cm)
